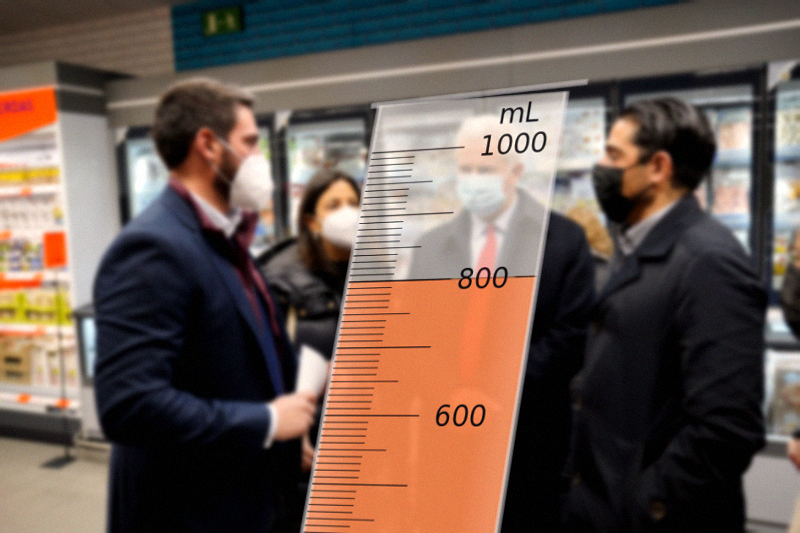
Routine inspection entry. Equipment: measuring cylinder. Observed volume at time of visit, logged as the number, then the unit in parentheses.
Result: 800 (mL)
